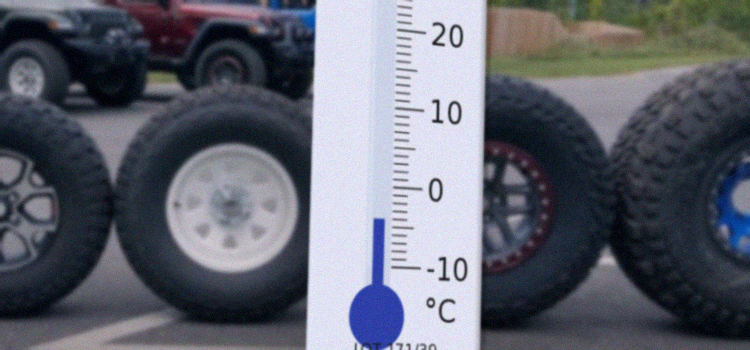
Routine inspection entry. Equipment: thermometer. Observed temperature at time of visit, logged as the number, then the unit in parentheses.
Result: -4 (°C)
